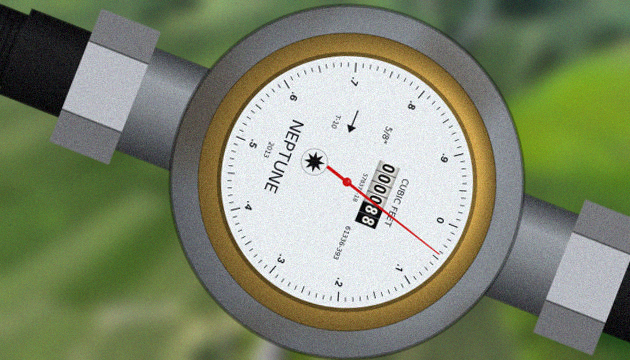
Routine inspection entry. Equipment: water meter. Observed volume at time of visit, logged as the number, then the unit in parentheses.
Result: 88.04 (ft³)
